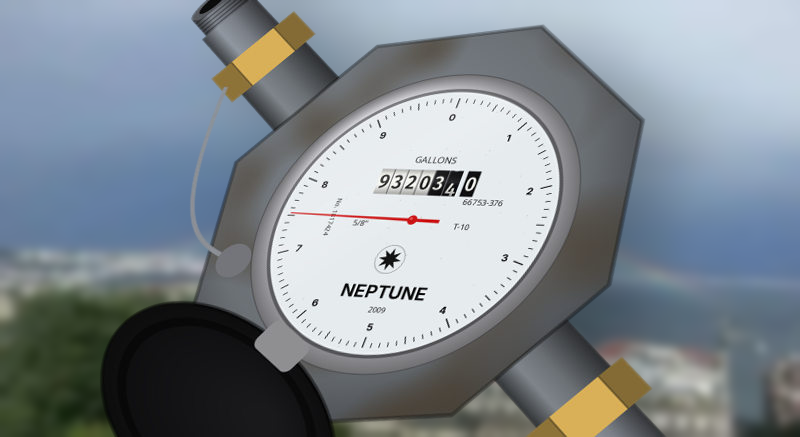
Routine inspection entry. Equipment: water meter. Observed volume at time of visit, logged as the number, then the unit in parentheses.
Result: 9320337.5 (gal)
